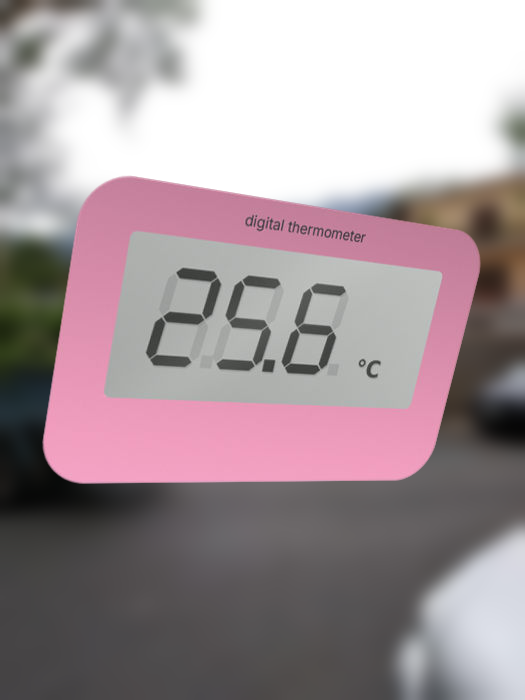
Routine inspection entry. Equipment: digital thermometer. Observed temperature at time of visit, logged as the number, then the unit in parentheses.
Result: 25.6 (°C)
